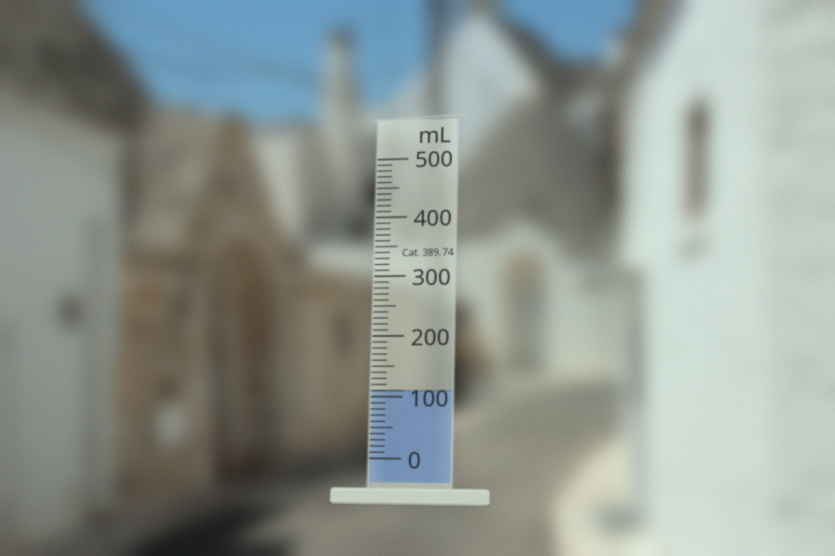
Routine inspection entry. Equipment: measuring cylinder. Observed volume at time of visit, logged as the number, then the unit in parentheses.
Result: 110 (mL)
